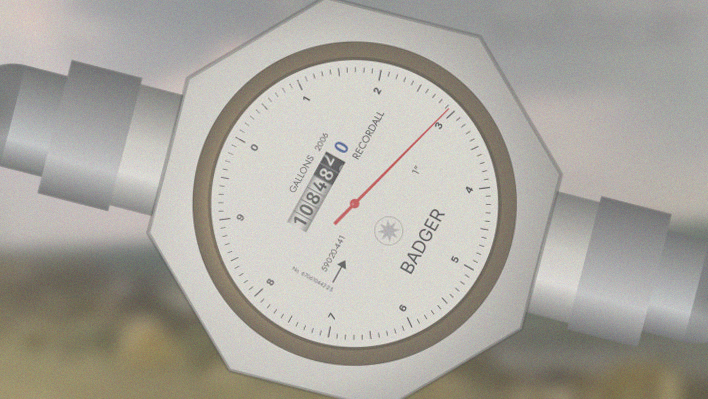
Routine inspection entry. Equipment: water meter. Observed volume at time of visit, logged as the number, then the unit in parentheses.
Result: 1084822.9 (gal)
